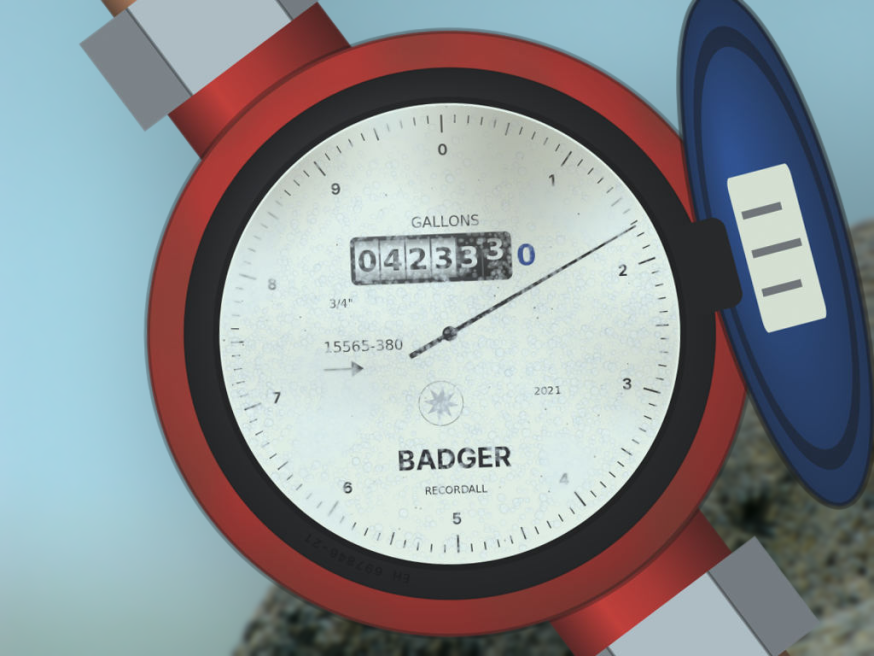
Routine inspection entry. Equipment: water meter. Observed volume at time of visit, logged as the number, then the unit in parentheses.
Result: 423331.7 (gal)
